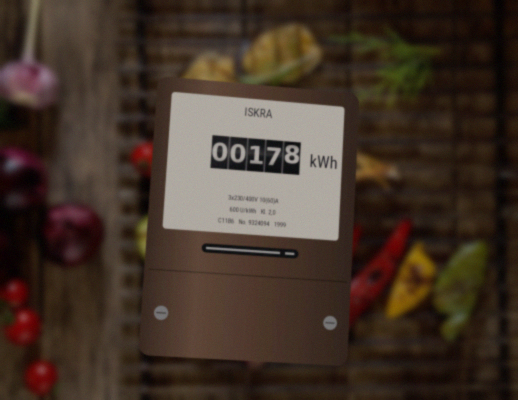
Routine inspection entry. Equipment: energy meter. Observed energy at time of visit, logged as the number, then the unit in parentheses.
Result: 178 (kWh)
